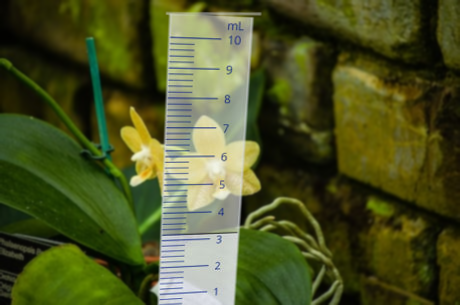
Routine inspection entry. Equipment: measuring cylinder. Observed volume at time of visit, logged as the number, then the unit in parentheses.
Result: 3.2 (mL)
